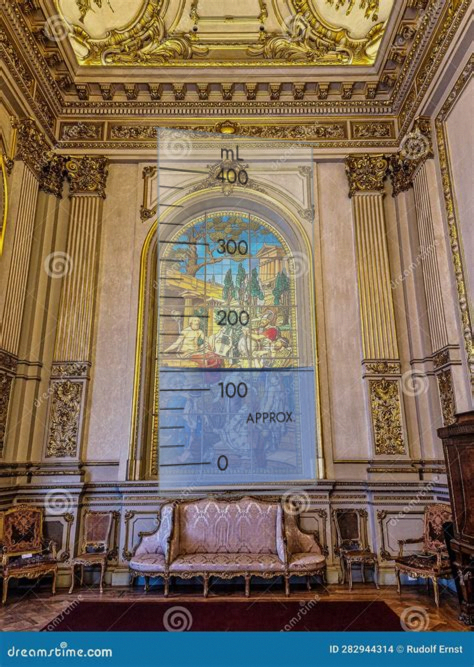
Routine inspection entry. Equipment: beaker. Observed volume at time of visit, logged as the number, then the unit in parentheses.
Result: 125 (mL)
